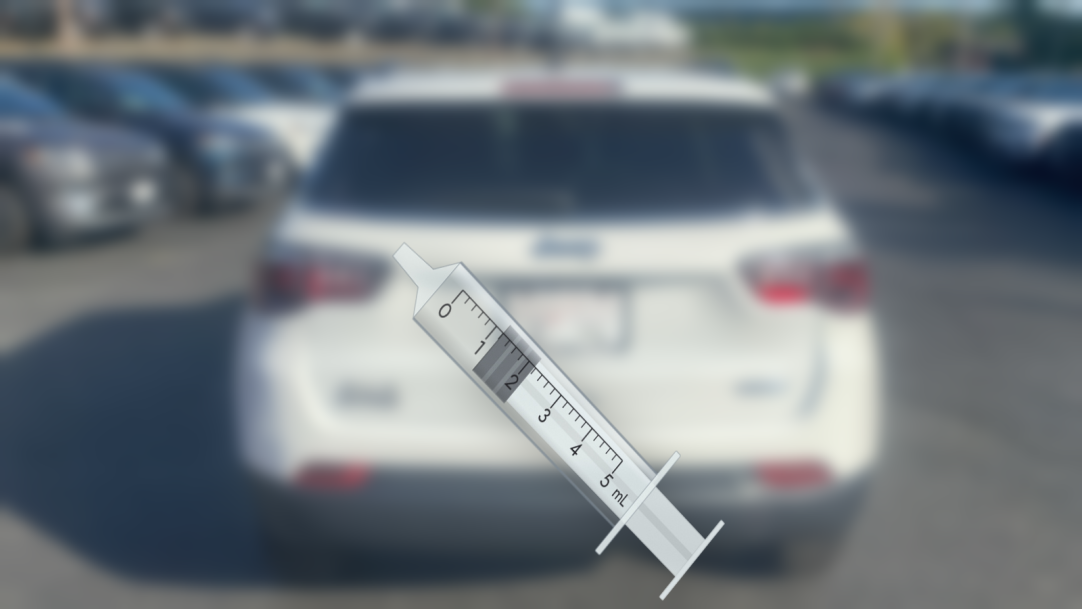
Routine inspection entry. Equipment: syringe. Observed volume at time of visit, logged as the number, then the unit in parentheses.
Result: 1.2 (mL)
